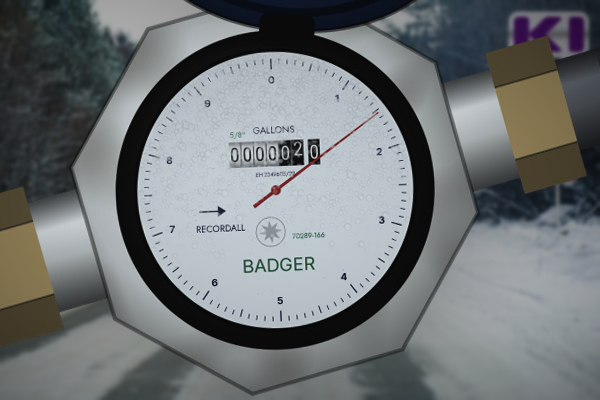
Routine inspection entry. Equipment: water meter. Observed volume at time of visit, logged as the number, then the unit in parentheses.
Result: 21.5 (gal)
